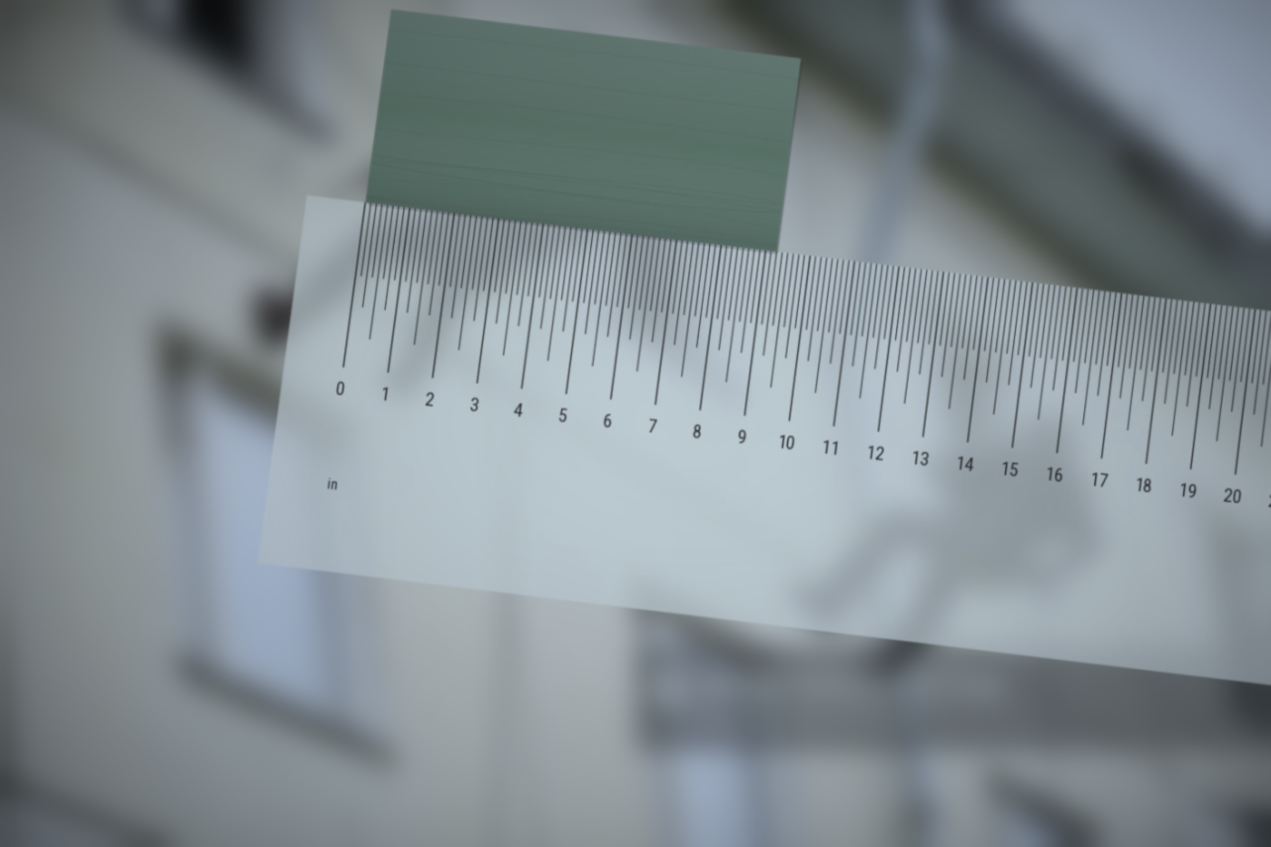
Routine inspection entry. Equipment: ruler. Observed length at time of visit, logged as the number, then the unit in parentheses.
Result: 9.25 (in)
